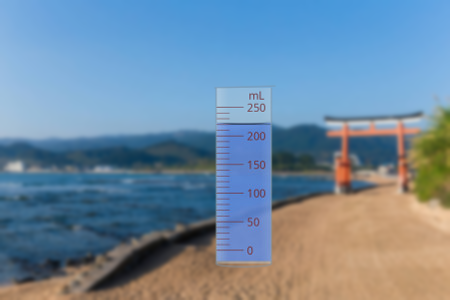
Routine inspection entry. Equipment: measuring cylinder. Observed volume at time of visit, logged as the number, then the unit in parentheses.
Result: 220 (mL)
